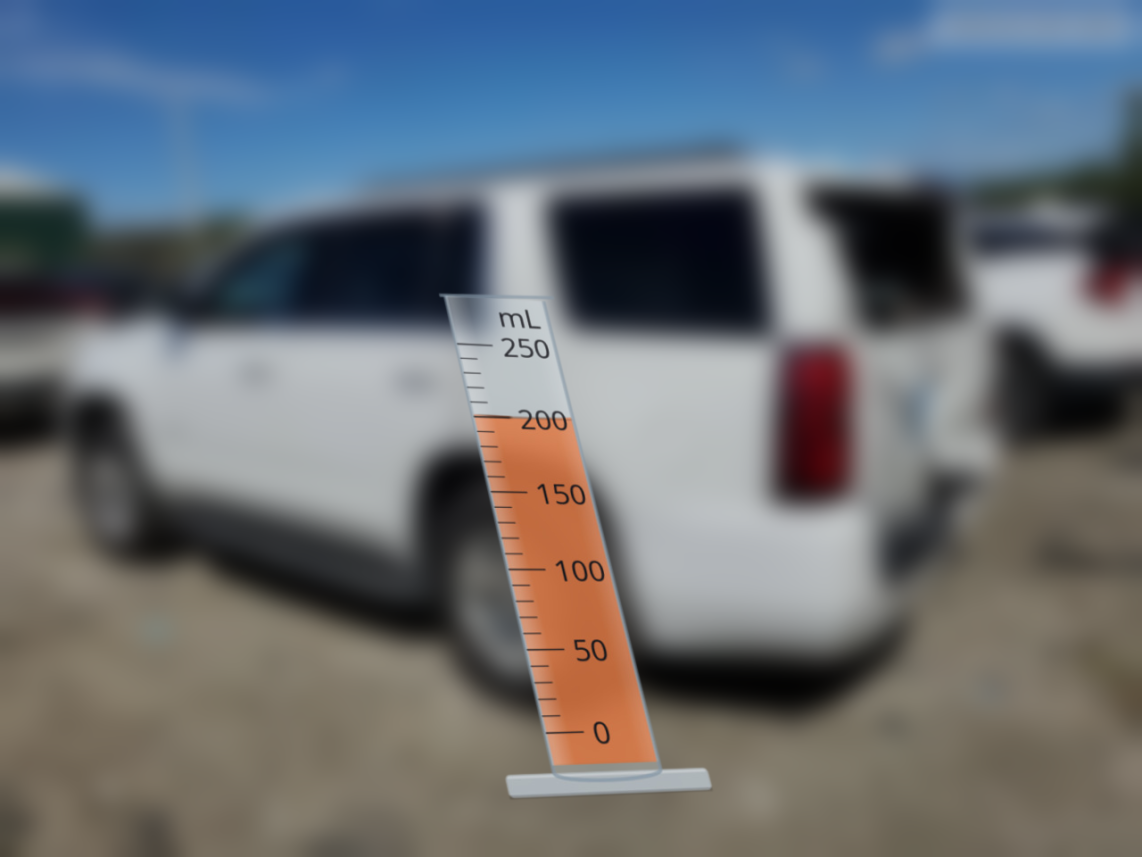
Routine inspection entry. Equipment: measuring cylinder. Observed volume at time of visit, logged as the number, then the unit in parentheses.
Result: 200 (mL)
